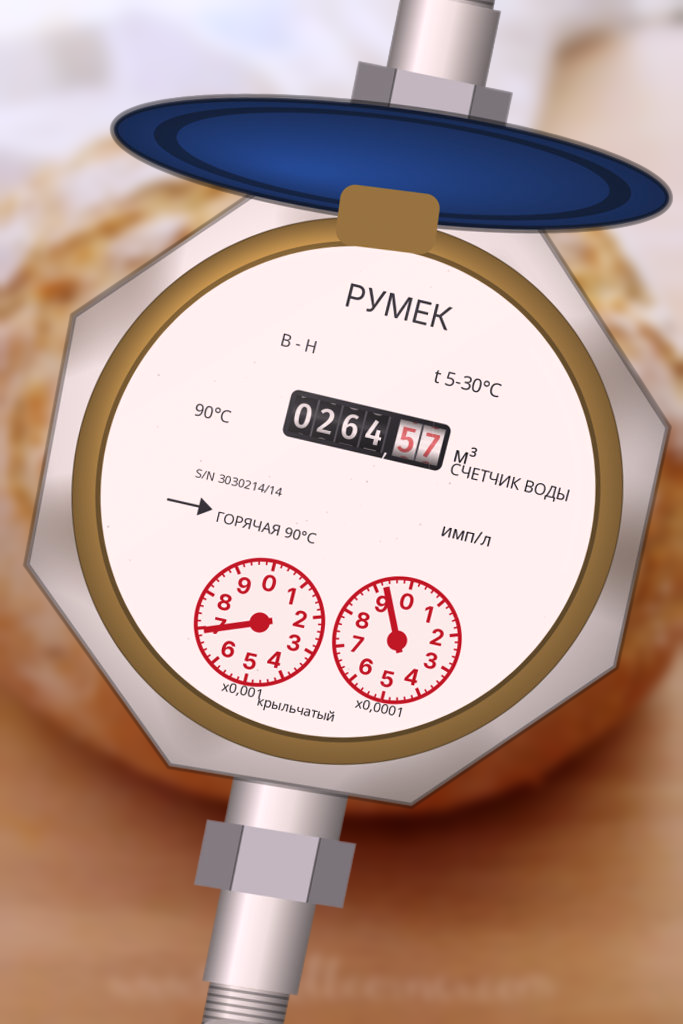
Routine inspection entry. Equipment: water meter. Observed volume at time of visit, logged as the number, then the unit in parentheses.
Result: 264.5769 (m³)
